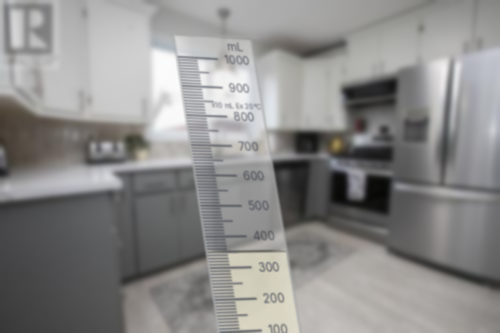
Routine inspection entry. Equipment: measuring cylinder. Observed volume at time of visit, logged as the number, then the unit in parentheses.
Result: 350 (mL)
